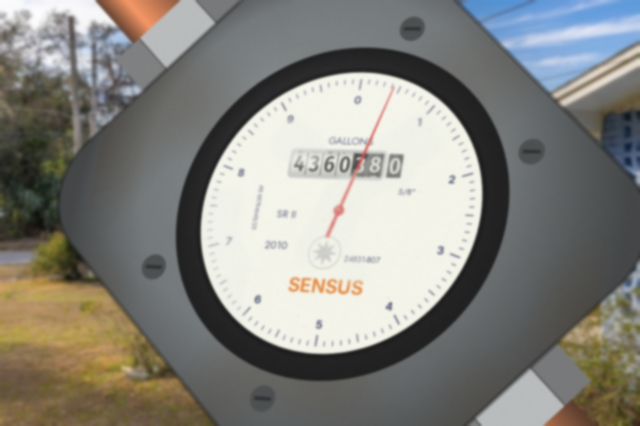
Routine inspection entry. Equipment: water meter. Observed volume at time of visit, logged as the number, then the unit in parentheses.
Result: 4360380.4 (gal)
